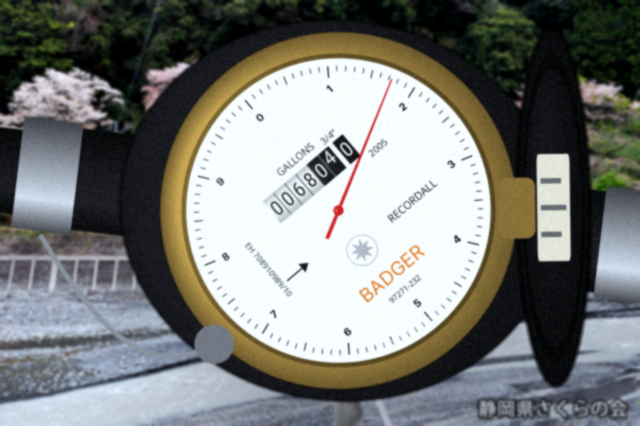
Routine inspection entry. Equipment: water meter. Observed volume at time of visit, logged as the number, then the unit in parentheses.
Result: 68041.7 (gal)
